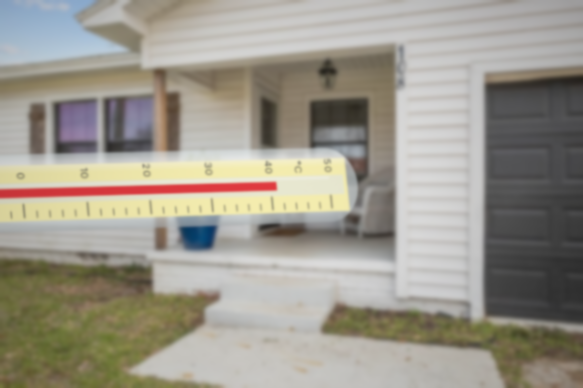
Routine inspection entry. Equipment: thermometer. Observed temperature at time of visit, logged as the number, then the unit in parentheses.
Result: 41 (°C)
